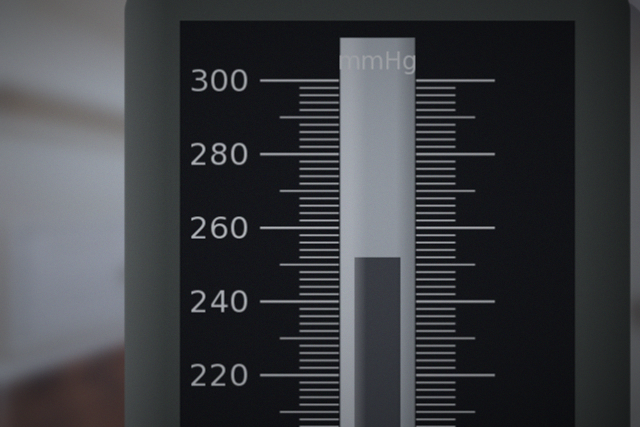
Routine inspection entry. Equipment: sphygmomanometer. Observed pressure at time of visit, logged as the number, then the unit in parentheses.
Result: 252 (mmHg)
